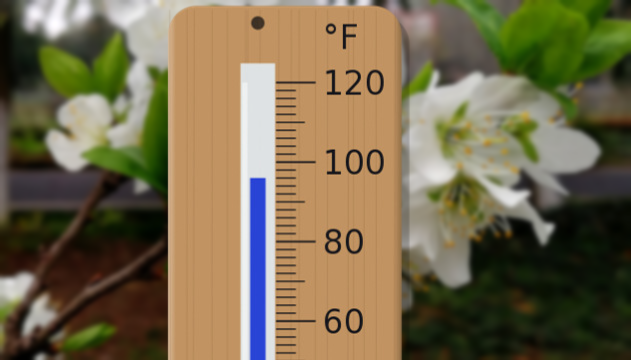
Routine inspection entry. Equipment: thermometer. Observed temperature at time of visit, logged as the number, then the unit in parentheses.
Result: 96 (°F)
